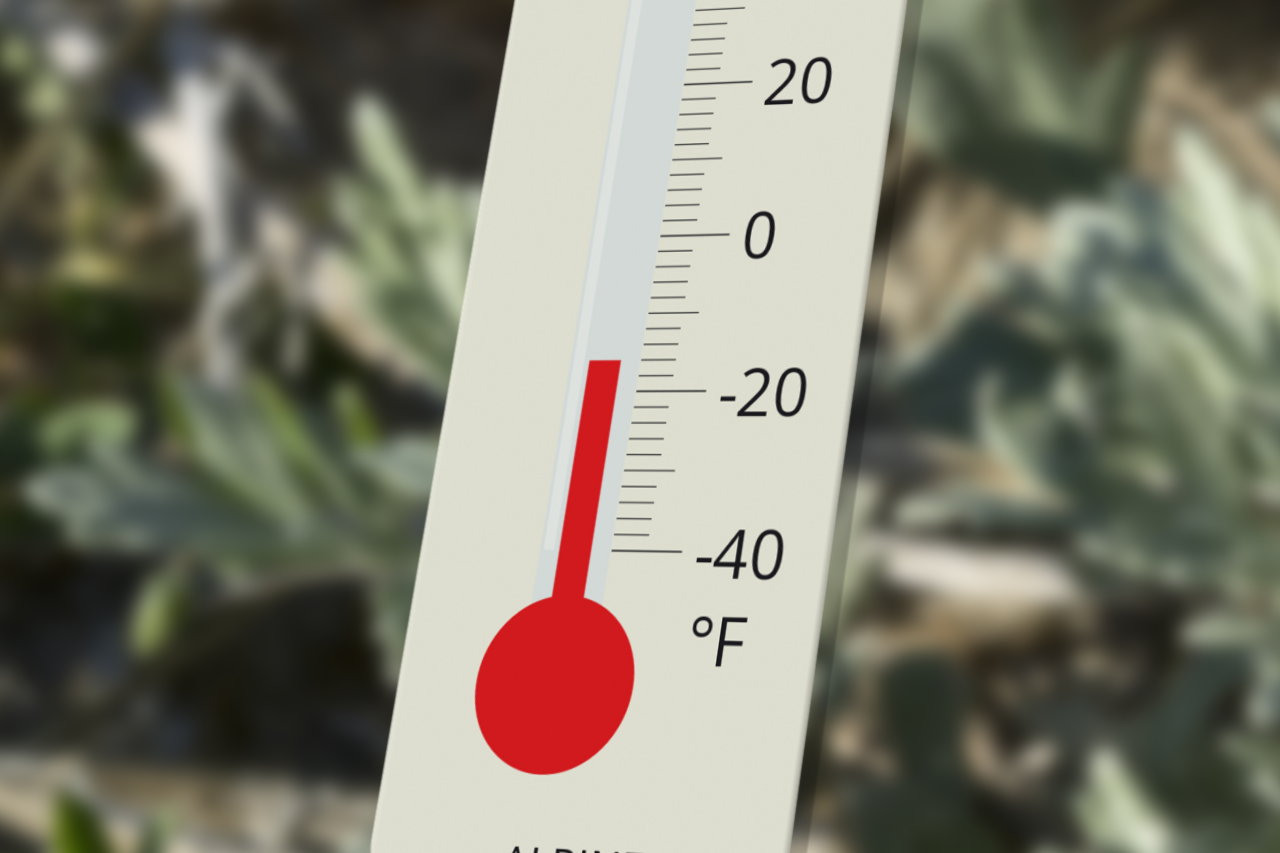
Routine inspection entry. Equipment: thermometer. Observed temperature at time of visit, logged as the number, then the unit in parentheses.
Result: -16 (°F)
